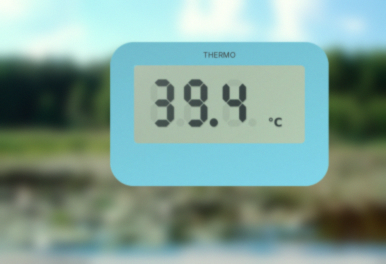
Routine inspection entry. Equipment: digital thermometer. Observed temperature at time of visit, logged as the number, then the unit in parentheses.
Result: 39.4 (°C)
